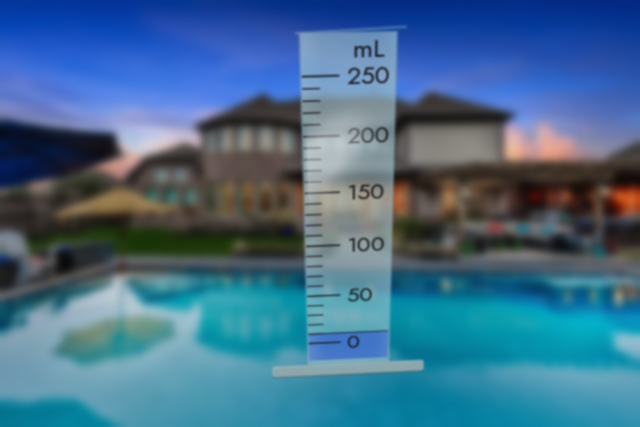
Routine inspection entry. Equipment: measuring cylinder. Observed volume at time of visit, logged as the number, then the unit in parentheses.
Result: 10 (mL)
